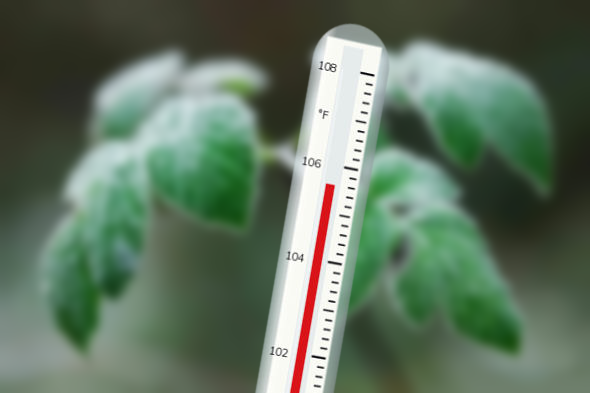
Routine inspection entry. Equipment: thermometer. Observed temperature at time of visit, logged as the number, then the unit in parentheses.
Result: 105.6 (°F)
